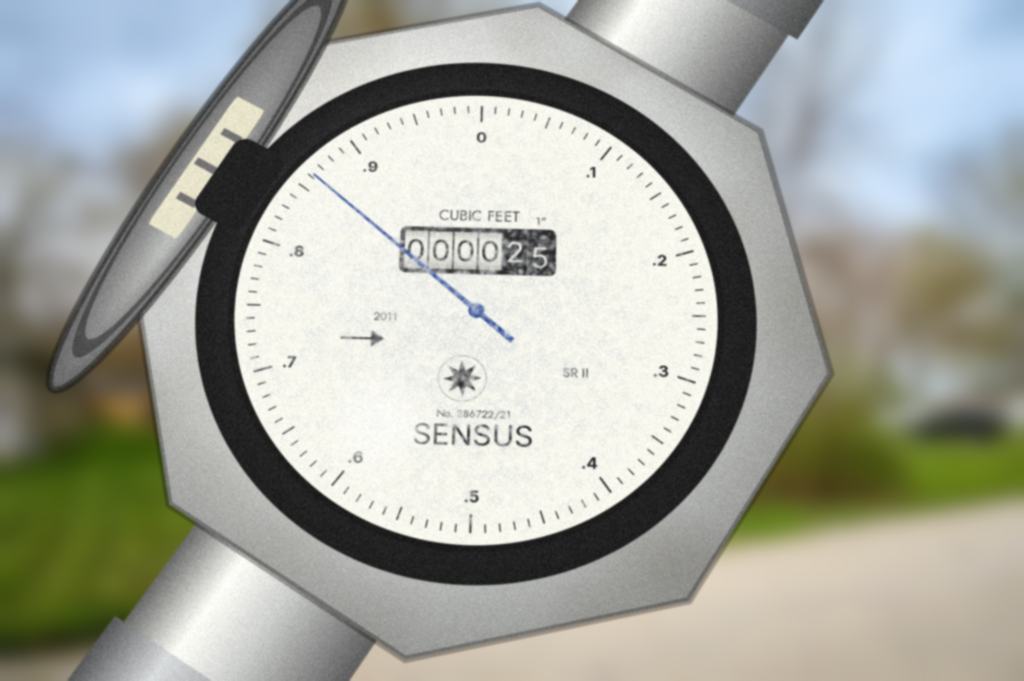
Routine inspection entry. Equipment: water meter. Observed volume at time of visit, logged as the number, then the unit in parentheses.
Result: 24.86 (ft³)
